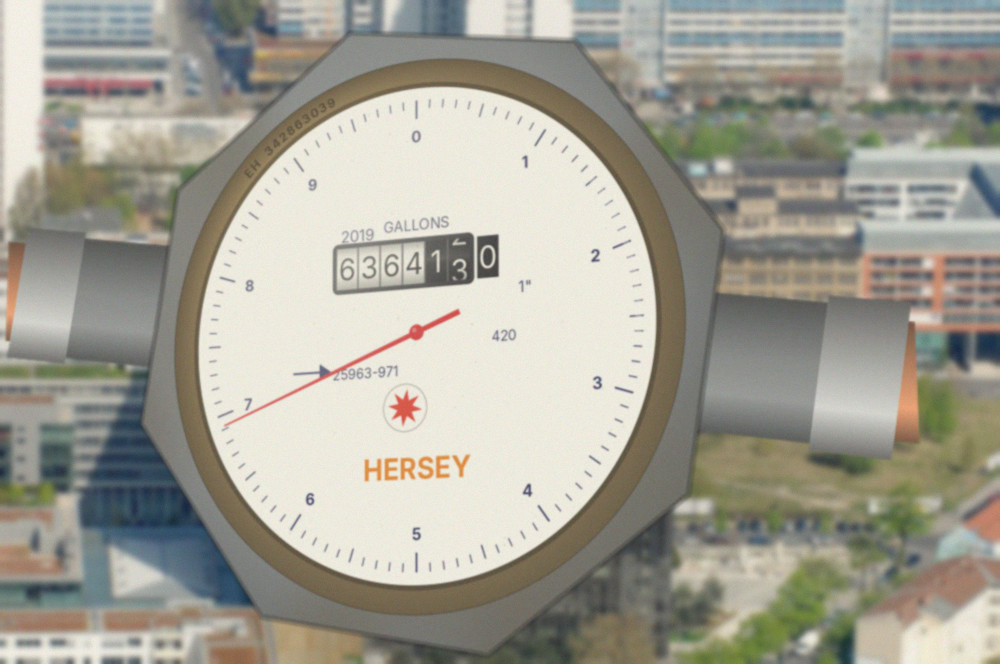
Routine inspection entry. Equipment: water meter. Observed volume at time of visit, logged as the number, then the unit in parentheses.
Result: 6364126.9 (gal)
